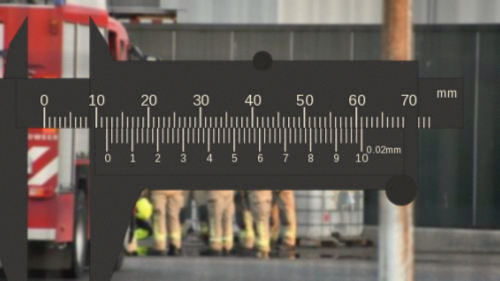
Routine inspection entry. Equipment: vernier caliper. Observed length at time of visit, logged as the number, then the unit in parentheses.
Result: 12.0 (mm)
